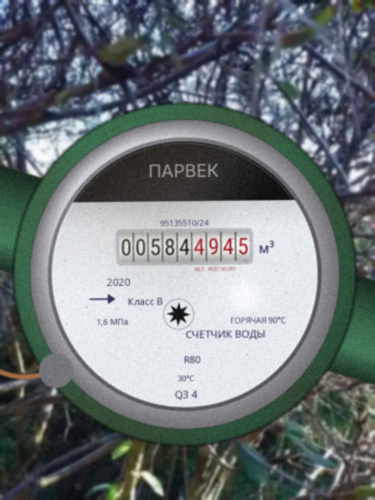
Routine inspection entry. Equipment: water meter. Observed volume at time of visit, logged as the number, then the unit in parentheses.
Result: 584.4945 (m³)
